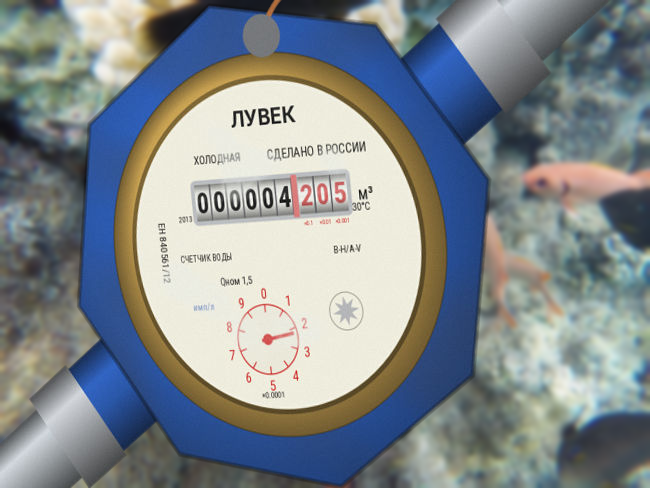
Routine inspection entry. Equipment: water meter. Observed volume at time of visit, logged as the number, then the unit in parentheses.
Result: 4.2052 (m³)
